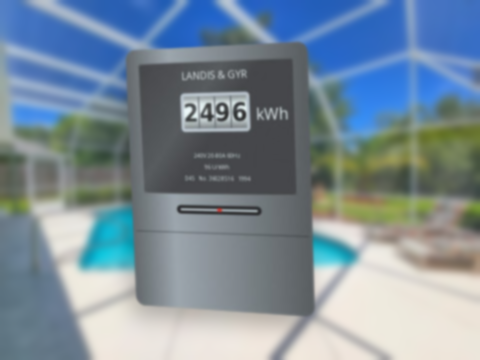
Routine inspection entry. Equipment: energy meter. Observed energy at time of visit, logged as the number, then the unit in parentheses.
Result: 2496 (kWh)
